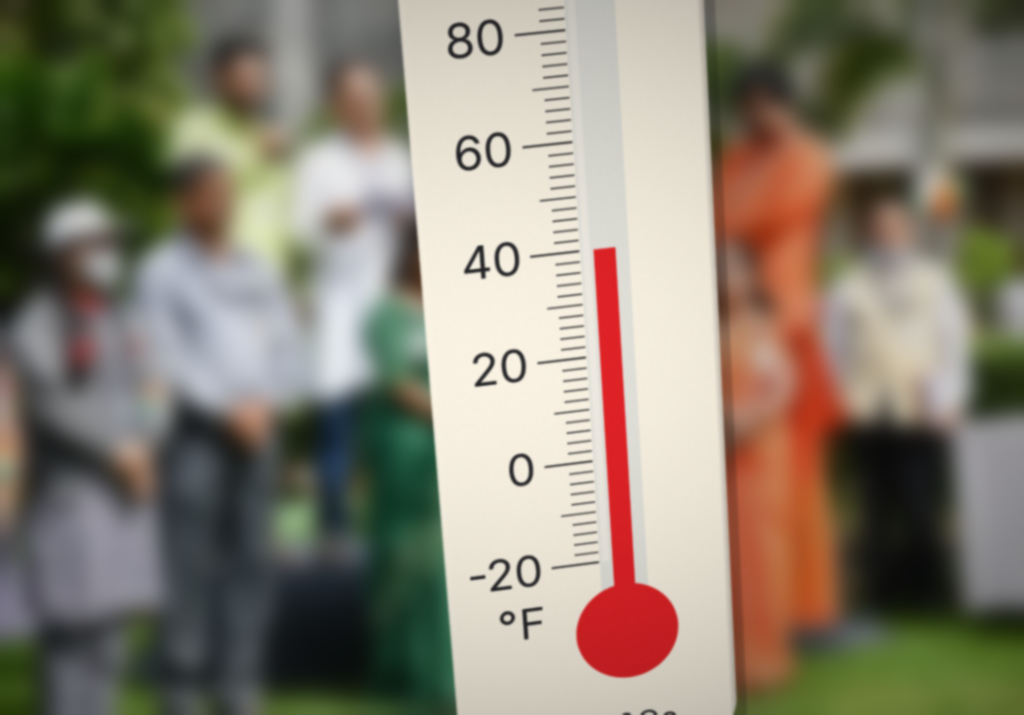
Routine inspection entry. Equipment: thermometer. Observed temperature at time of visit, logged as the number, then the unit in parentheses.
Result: 40 (°F)
